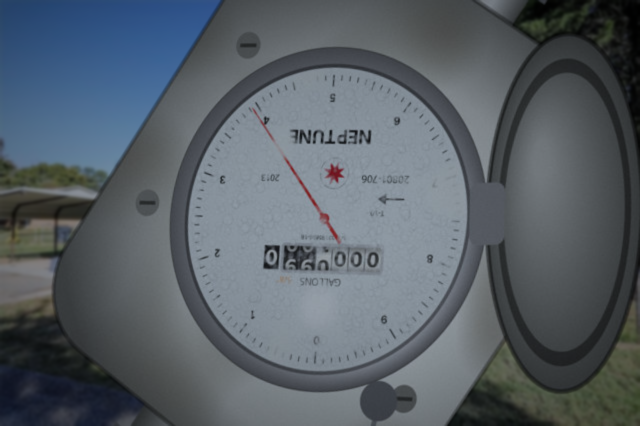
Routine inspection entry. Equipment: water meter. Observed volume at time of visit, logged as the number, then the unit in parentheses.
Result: 993.9 (gal)
